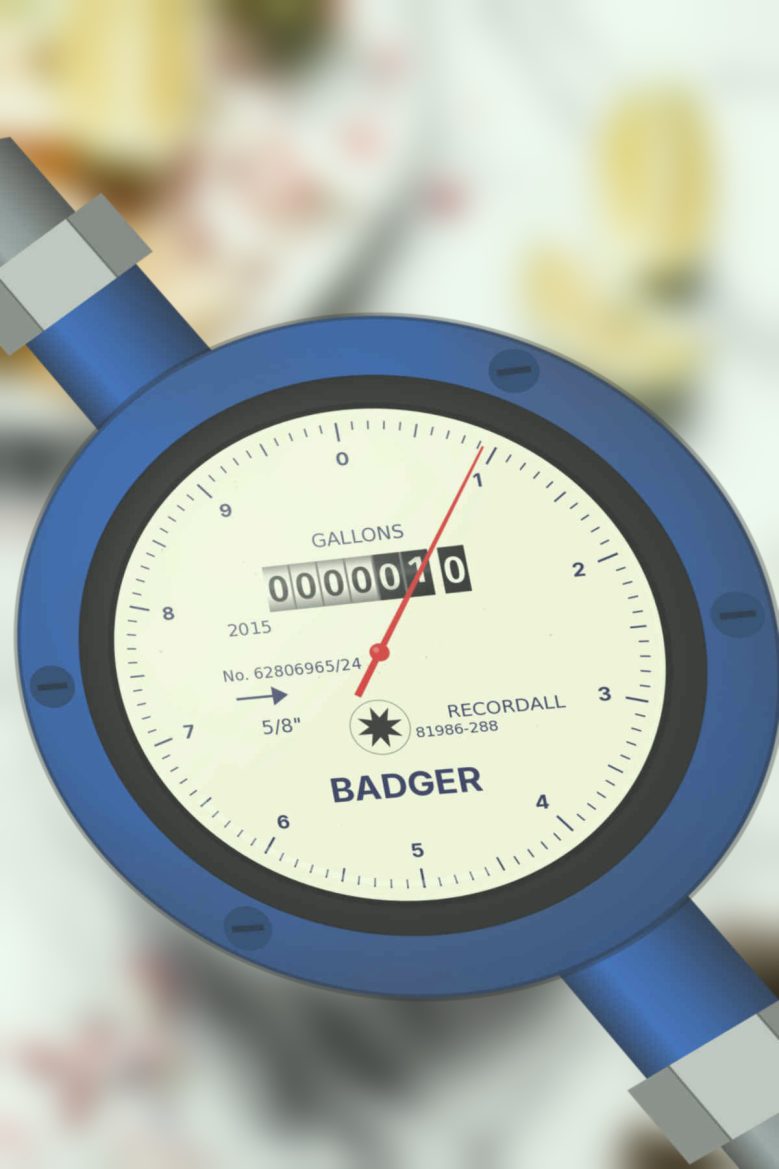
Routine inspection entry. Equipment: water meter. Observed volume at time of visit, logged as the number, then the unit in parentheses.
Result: 10.9 (gal)
